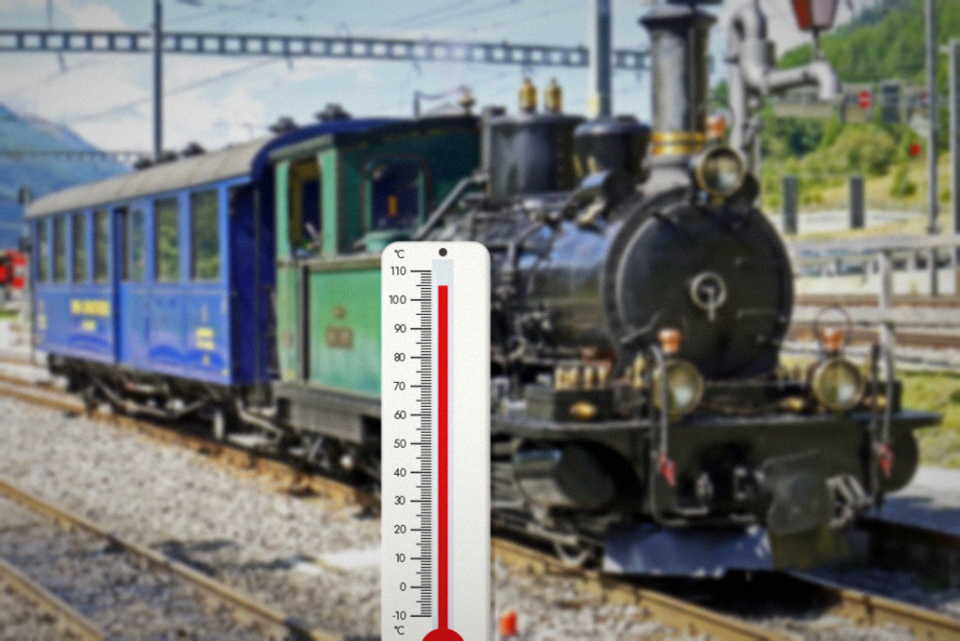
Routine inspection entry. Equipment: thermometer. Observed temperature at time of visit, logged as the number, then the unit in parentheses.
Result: 105 (°C)
